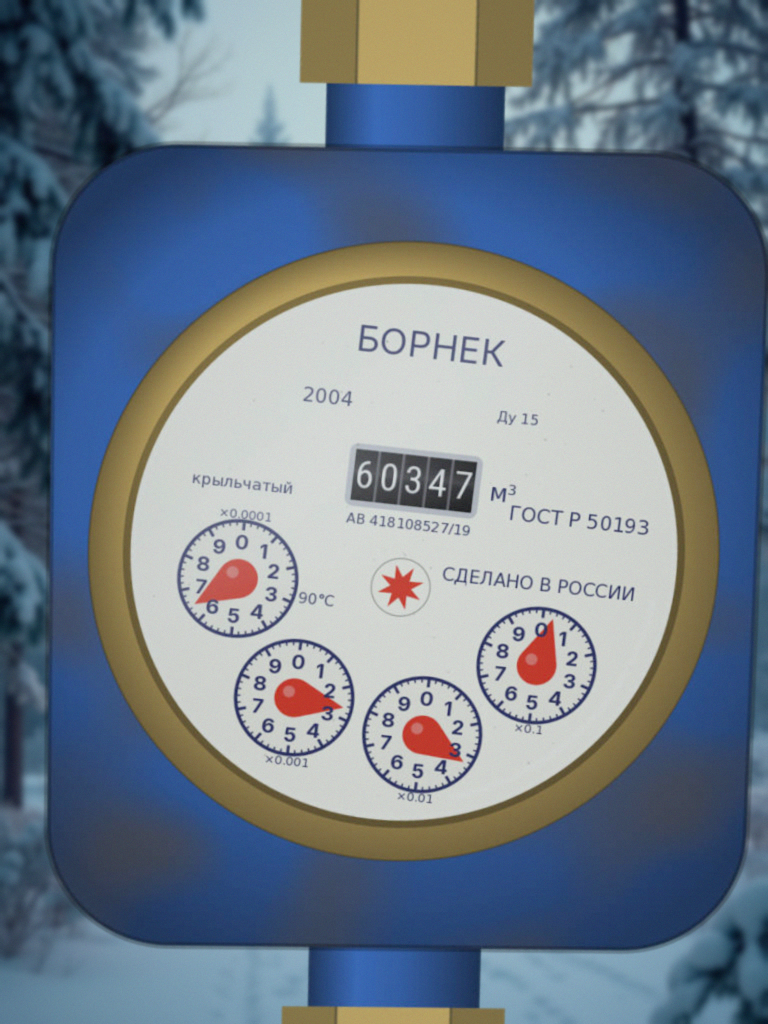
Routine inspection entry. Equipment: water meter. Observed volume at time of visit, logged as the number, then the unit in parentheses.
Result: 60347.0326 (m³)
